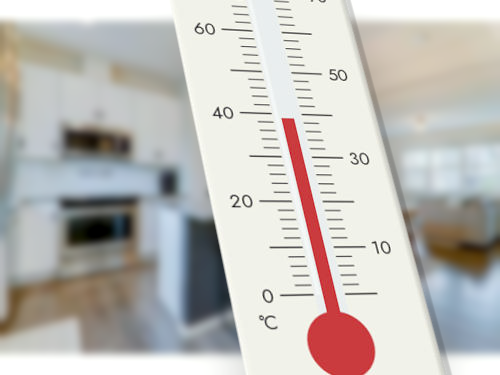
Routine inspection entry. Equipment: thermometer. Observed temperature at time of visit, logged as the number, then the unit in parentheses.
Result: 39 (°C)
